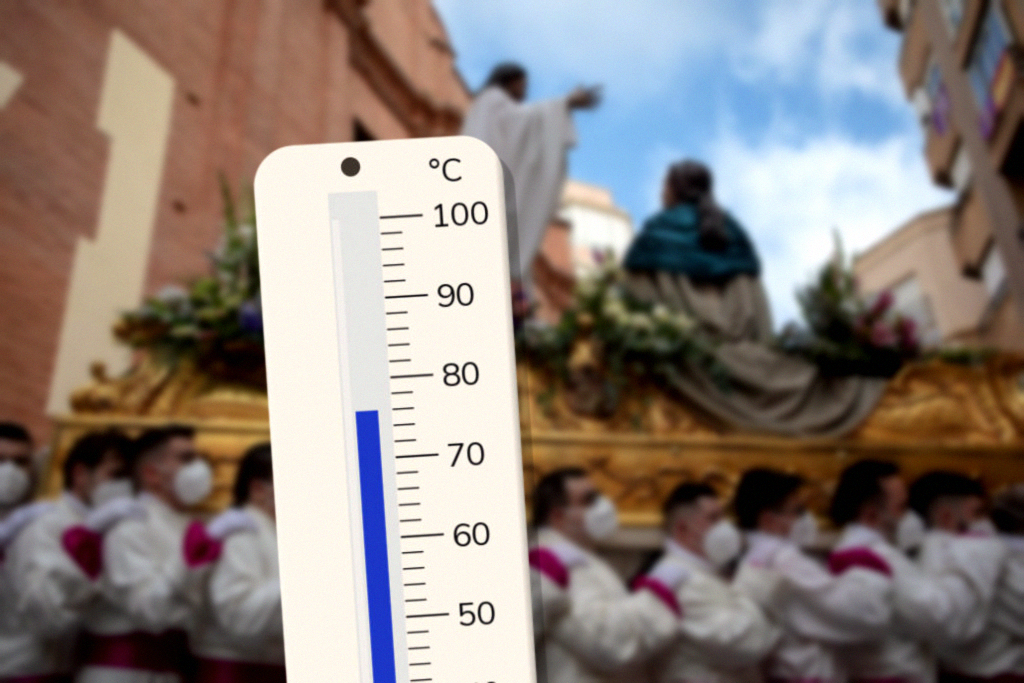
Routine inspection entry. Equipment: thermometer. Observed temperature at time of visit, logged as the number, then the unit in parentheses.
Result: 76 (°C)
